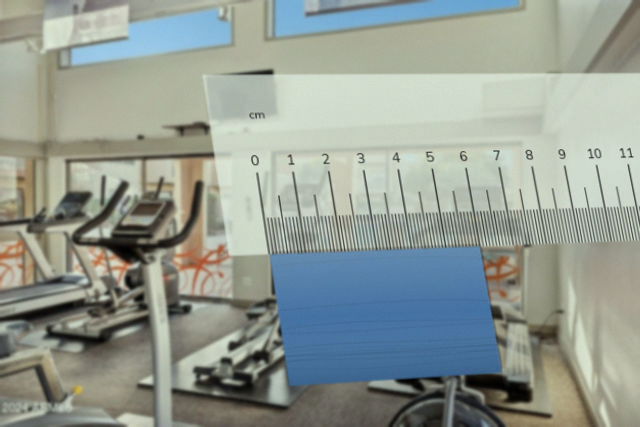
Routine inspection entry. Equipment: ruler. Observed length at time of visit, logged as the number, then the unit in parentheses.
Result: 6 (cm)
